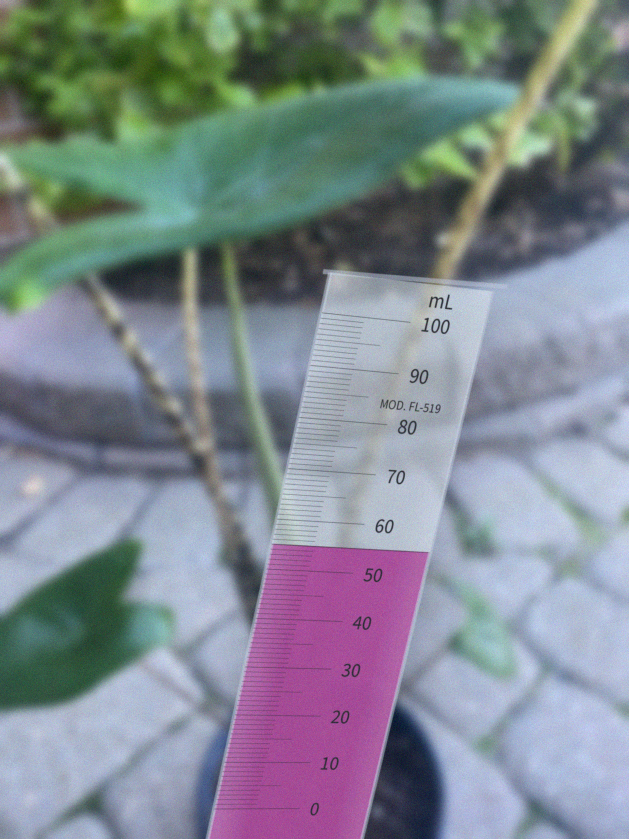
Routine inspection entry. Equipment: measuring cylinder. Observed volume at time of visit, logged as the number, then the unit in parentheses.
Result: 55 (mL)
